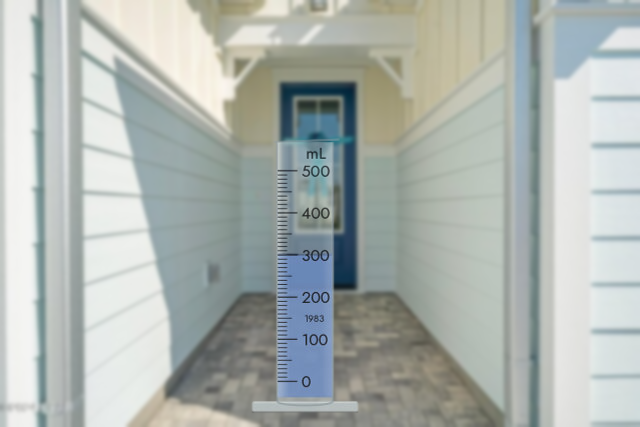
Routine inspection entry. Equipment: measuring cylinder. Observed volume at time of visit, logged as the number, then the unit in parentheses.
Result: 300 (mL)
